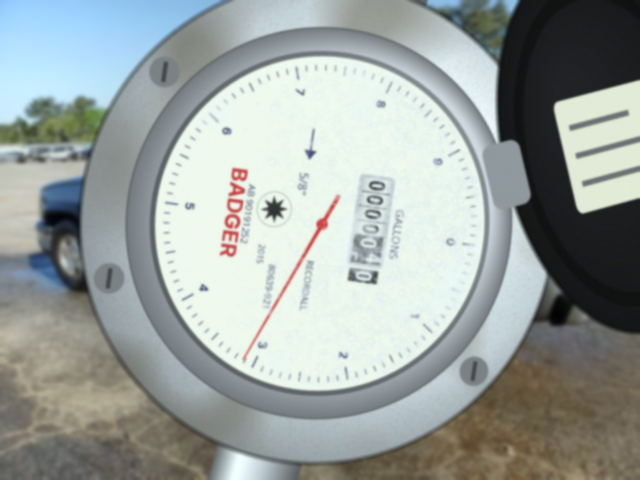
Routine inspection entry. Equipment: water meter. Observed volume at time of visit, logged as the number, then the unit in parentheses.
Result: 43.1 (gal)
